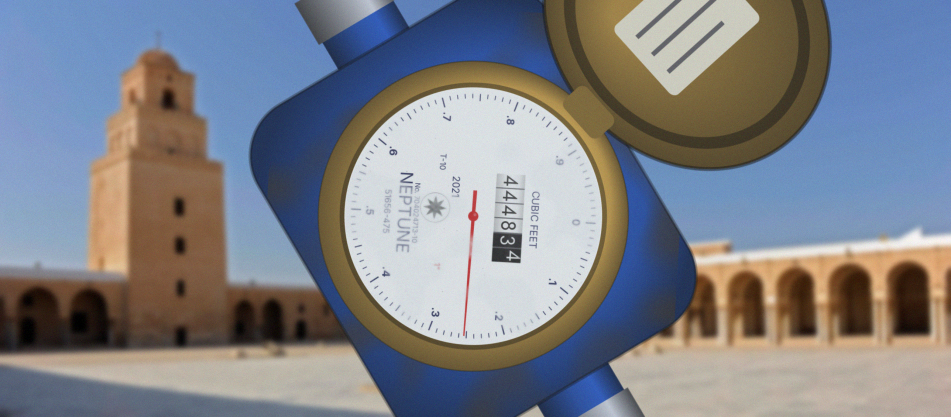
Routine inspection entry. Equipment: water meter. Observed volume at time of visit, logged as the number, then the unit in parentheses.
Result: 444834.25 (ft³)
